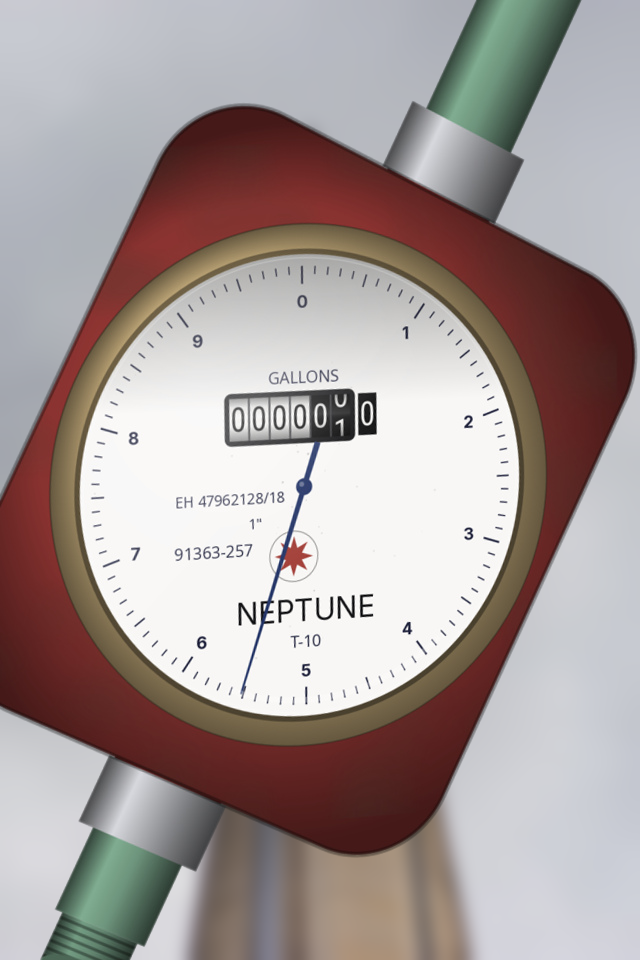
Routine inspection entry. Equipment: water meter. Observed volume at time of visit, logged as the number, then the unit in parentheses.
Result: 5.5 (gal)
